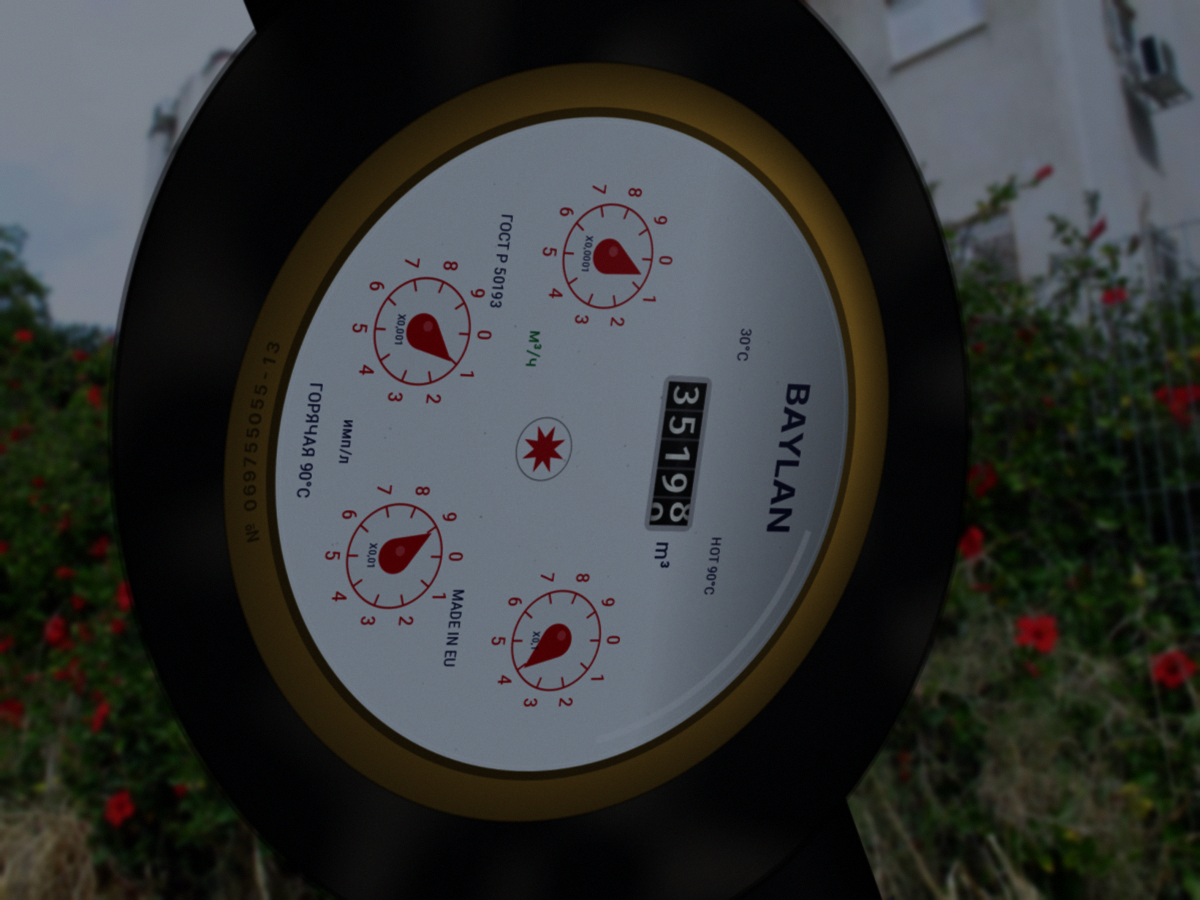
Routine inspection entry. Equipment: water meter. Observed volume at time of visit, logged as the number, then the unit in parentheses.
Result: 35198.3910 (m³)
